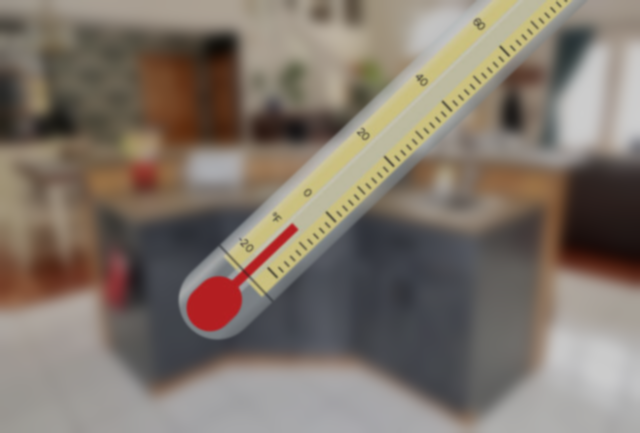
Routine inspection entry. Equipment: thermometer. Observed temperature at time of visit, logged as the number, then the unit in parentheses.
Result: -8 (°F)
